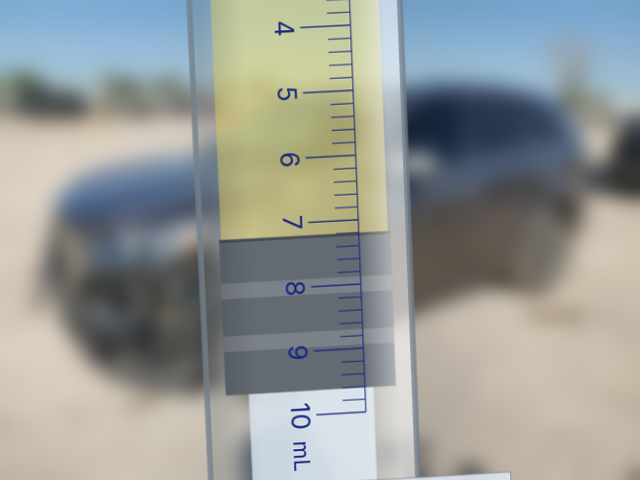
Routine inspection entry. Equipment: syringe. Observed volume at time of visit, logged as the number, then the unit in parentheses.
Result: 7.2 (mL)
